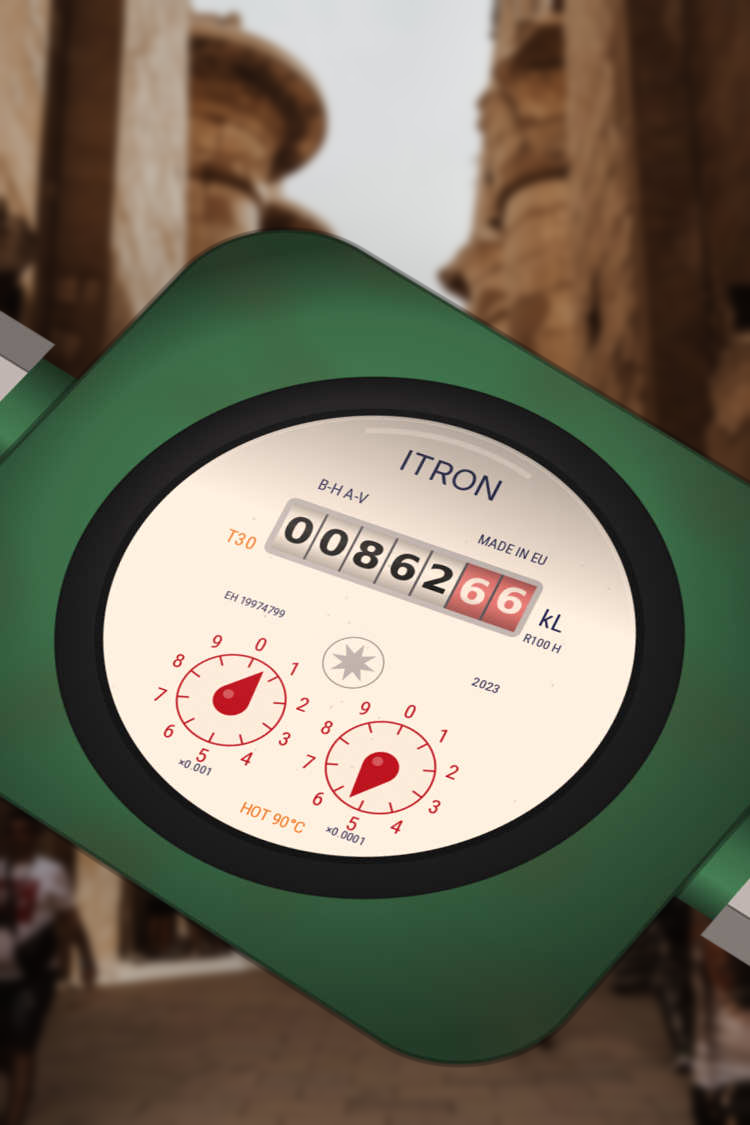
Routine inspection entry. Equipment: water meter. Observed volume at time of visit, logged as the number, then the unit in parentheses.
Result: 862.6605 (kL)
